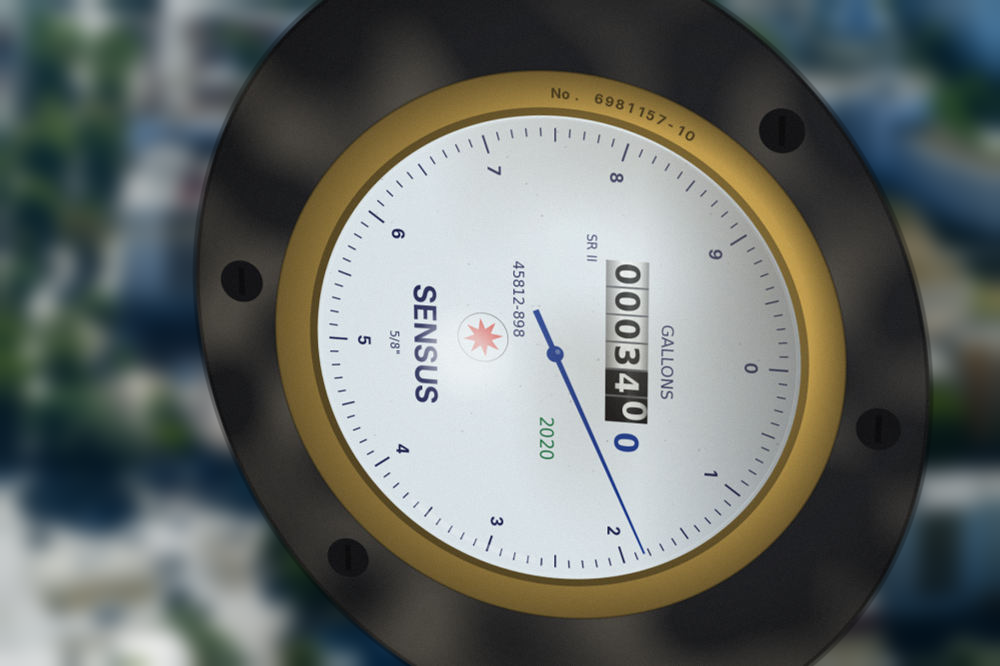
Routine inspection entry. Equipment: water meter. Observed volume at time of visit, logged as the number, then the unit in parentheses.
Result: 3401.8 (gal)
